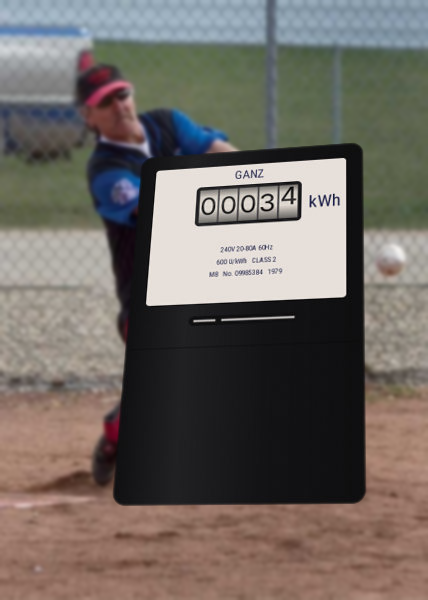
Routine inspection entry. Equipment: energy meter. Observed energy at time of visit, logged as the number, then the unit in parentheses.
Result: 34 (kWh)
